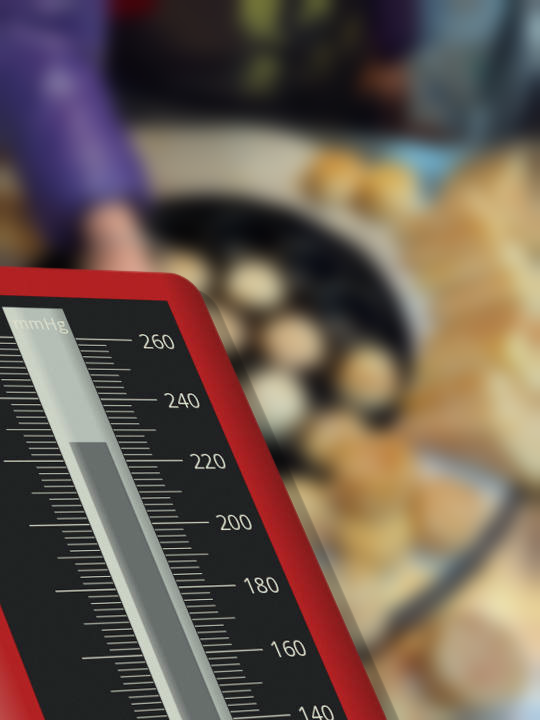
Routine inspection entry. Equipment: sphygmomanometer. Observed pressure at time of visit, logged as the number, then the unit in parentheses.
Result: 226 (mmHg)
